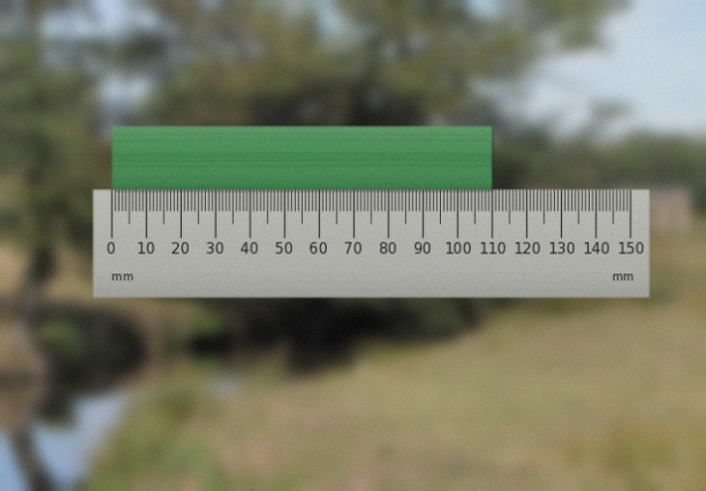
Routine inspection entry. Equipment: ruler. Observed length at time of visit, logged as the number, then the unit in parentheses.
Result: 110 (mm)
